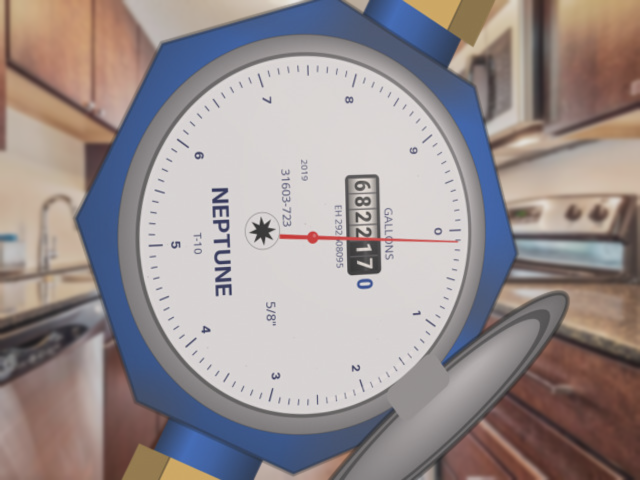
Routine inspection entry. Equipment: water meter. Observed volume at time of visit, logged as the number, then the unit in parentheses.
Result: 6822170.1 (gal)
